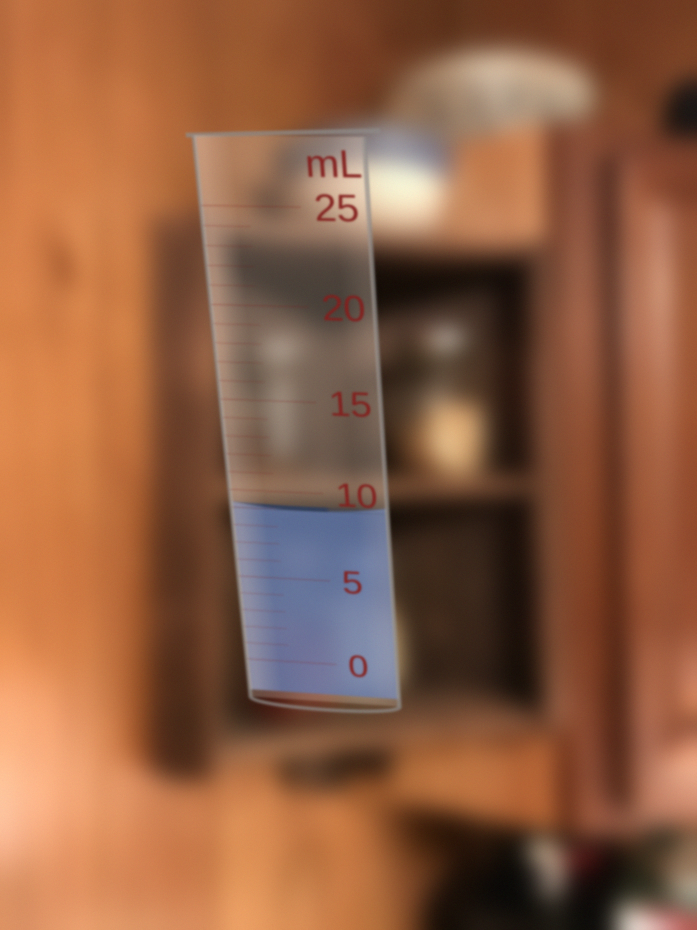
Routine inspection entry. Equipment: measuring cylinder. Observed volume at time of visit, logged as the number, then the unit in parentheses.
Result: 9 (mL)
